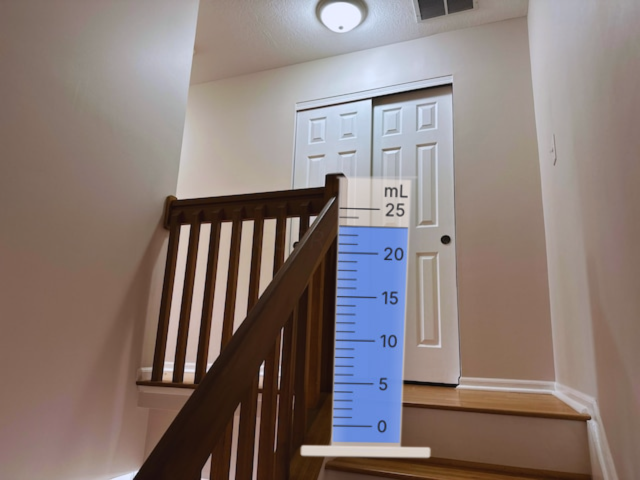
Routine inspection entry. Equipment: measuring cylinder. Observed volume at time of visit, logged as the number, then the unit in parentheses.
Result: 23 (mL)
